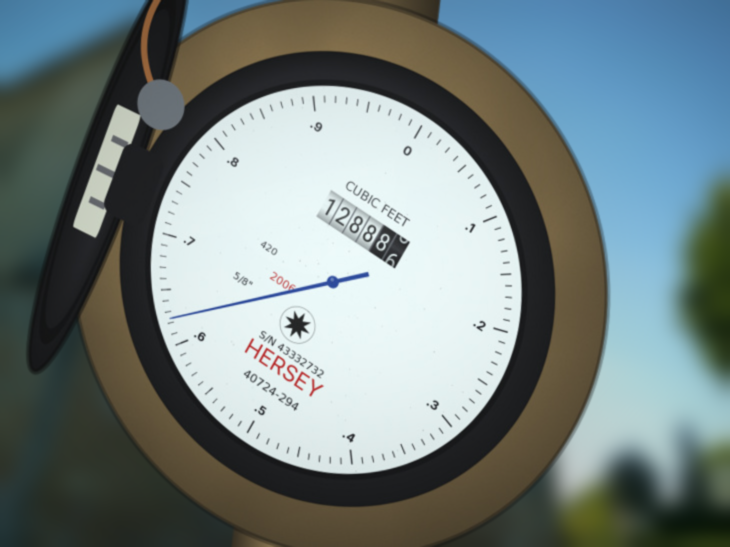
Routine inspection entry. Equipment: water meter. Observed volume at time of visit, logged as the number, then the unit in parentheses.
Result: 128885.62 (ft³)
